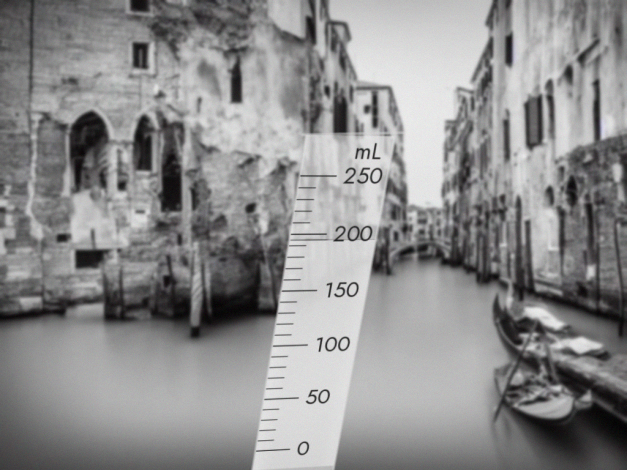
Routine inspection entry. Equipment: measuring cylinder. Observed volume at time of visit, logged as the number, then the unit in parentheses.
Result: 195 (mL)
